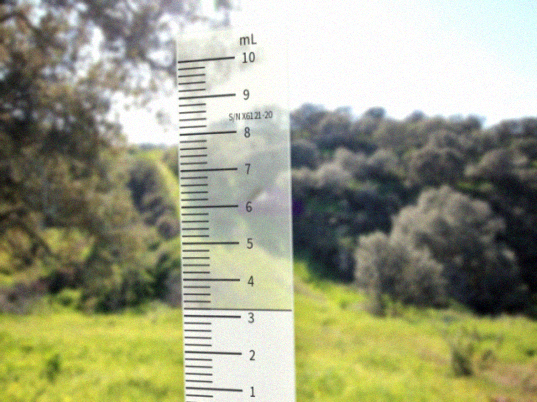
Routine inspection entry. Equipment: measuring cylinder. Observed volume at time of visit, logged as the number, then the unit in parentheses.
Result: 3.2 (mL)
